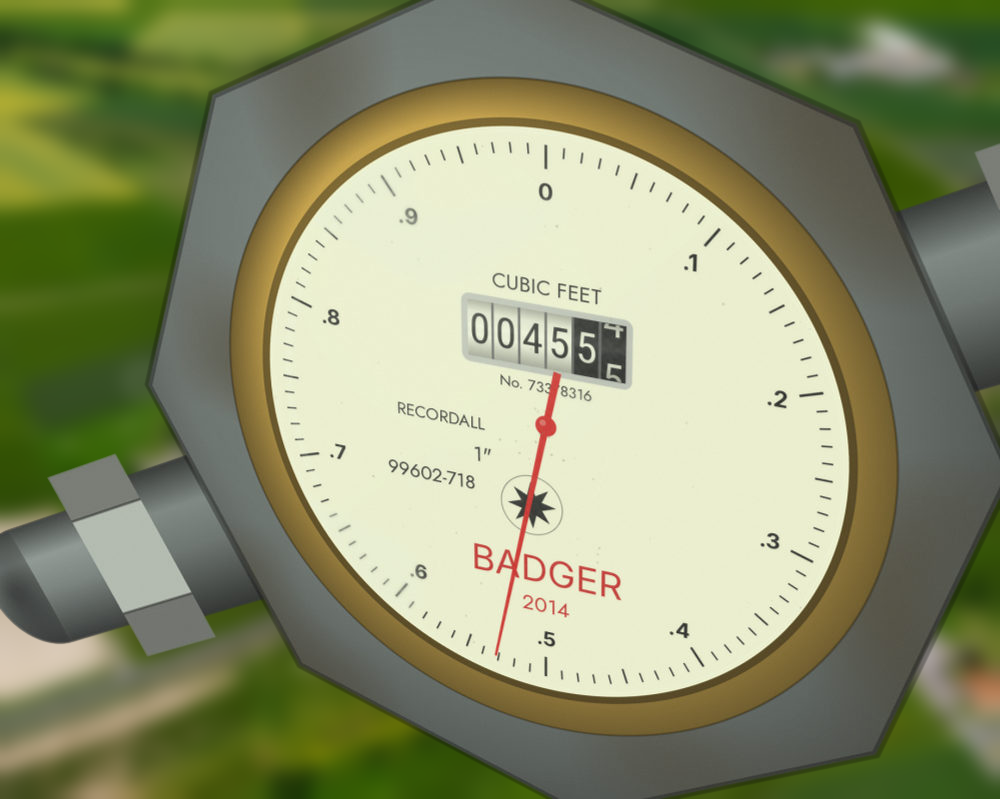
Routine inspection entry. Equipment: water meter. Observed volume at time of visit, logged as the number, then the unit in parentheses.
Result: 4554.53 (ft³)
